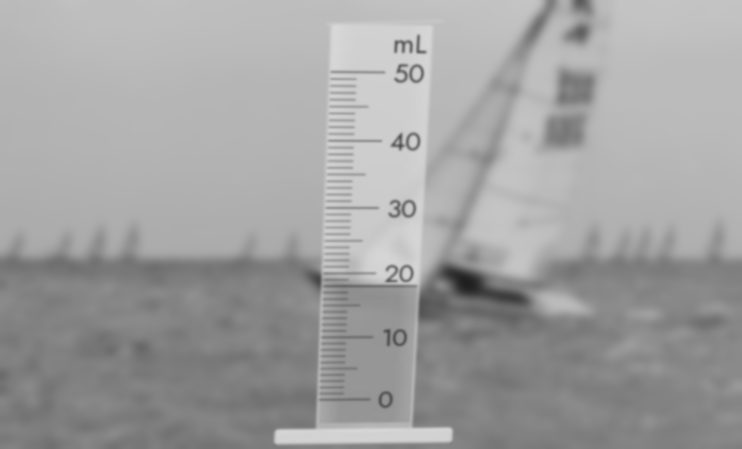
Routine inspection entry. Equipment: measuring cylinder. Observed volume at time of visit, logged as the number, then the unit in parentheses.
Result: 18 (mL)
